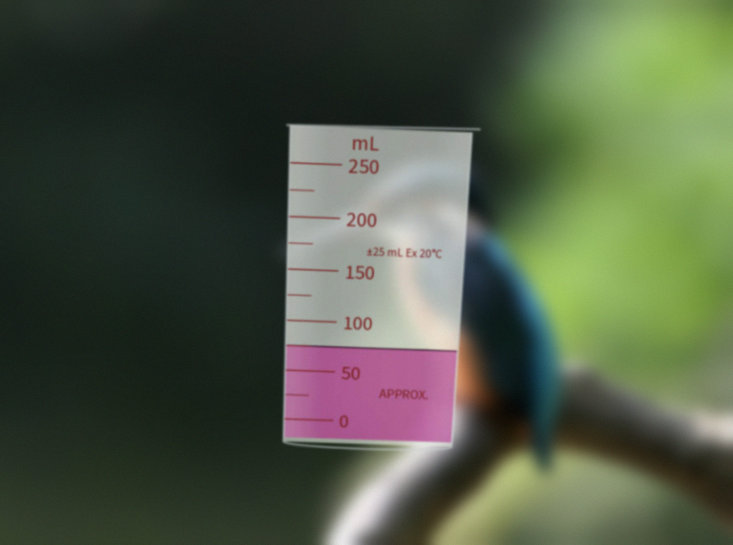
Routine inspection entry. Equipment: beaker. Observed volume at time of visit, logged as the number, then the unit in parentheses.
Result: 75 (mL)
